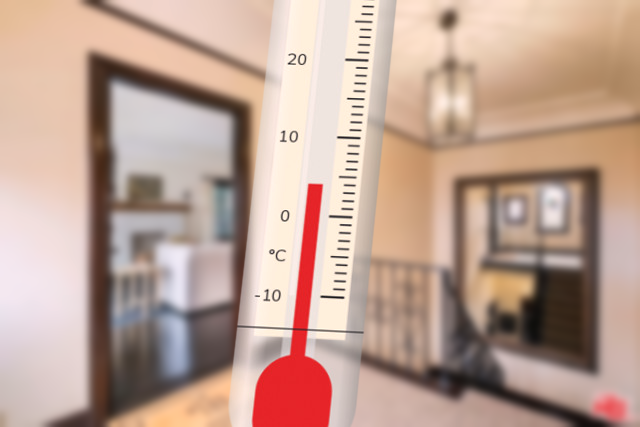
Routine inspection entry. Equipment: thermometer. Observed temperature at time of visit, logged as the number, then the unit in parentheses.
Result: 4 (°C)
